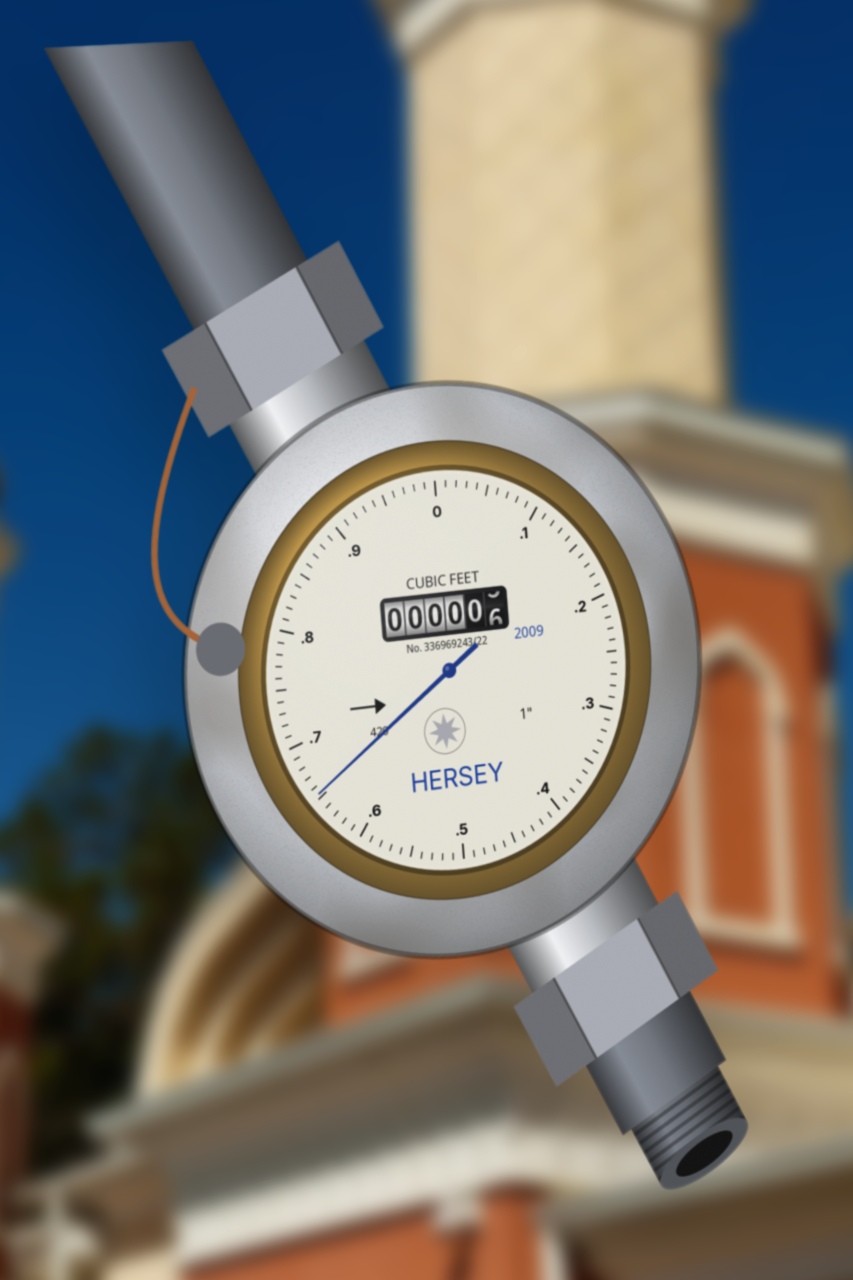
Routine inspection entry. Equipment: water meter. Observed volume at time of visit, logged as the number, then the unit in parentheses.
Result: 5.65 (ft³)
